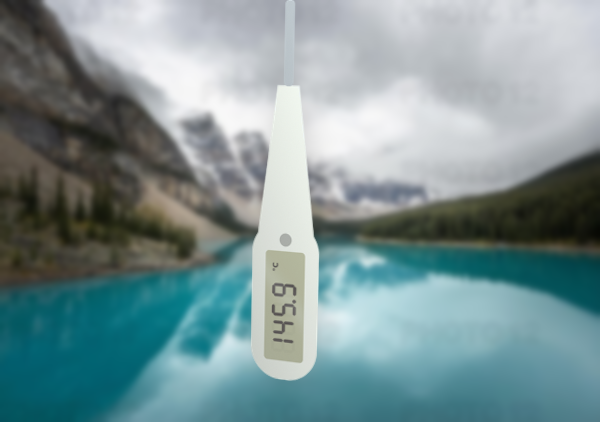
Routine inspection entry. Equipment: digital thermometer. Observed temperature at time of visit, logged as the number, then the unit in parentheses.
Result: 145.9 (°C)
